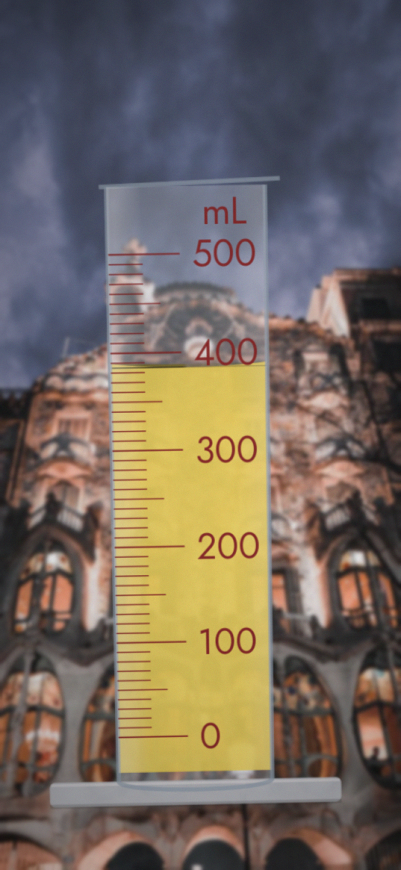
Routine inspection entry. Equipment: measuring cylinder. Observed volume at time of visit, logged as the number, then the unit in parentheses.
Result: 385 (mL)
